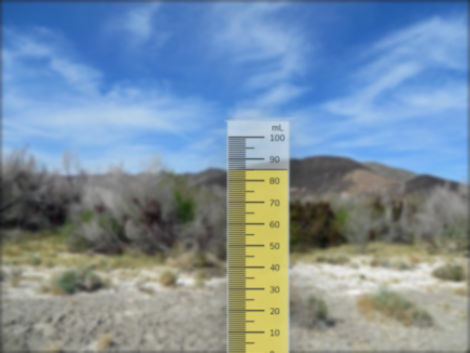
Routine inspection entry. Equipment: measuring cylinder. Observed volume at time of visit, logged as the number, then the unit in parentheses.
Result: 85 (mL)
